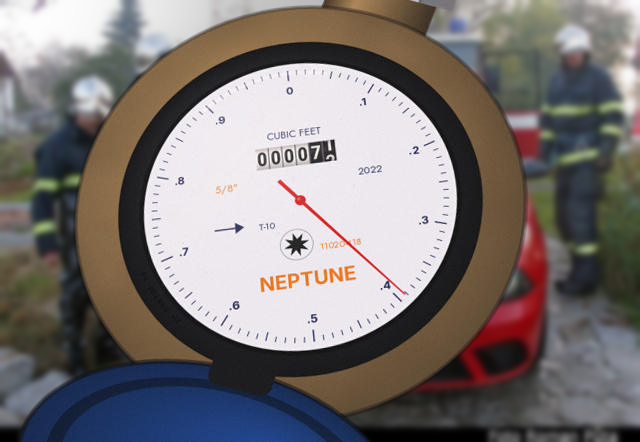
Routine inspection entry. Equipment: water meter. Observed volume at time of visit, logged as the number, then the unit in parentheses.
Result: 71.39 (ft³)
